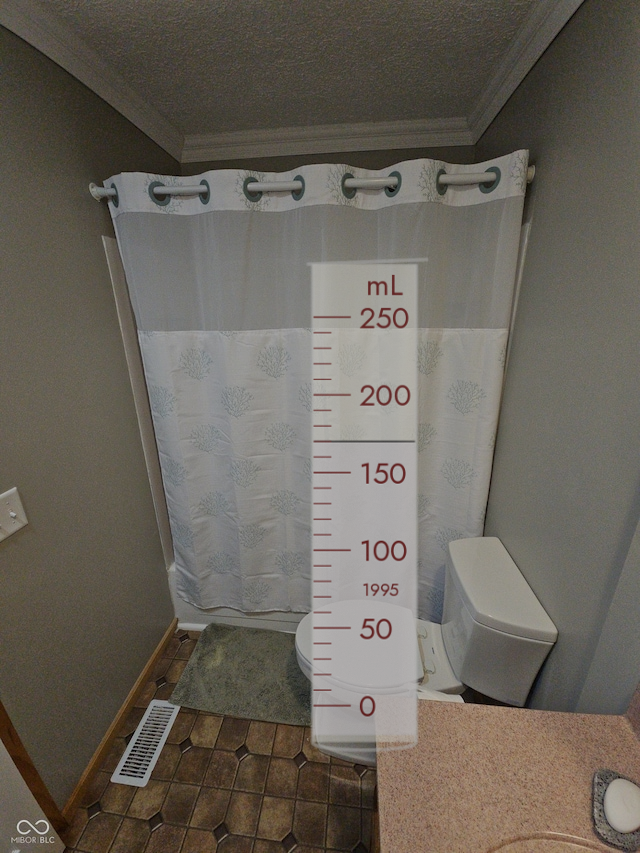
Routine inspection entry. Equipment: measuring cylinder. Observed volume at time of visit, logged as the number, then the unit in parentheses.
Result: 170 (mL)
